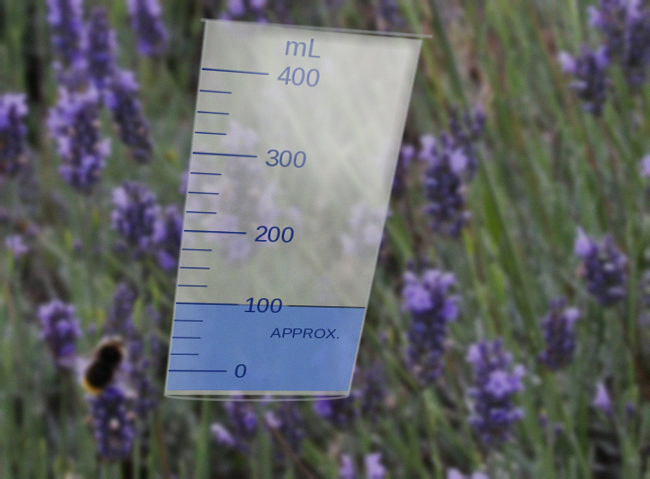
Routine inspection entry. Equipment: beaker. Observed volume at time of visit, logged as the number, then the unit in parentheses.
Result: 100 (mL)
